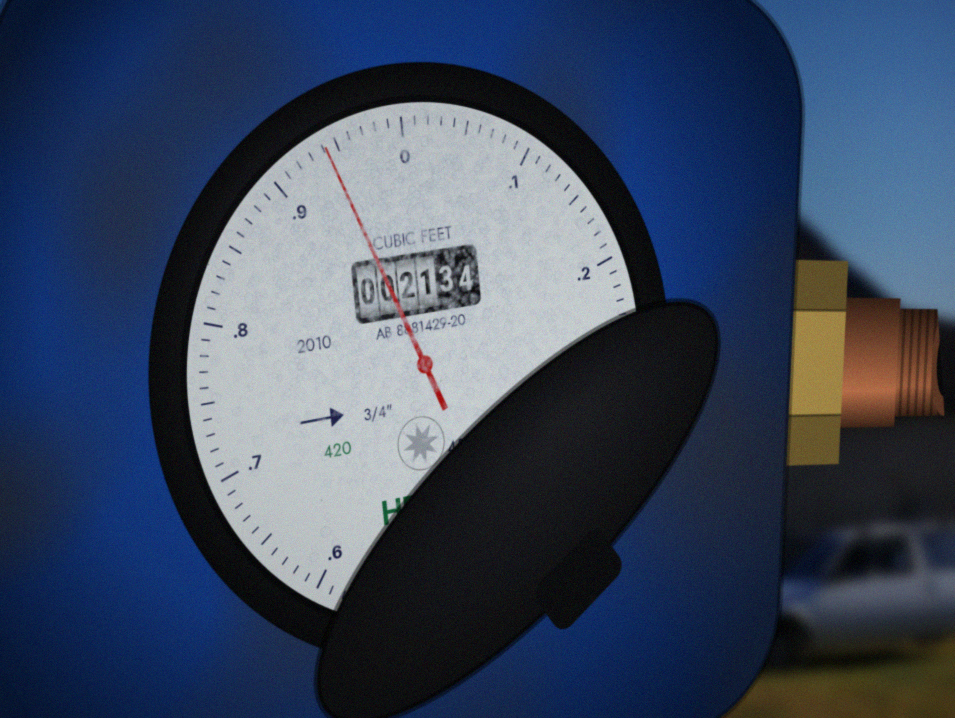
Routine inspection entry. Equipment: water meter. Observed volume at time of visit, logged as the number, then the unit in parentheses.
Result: 2133.94 (ft³)
